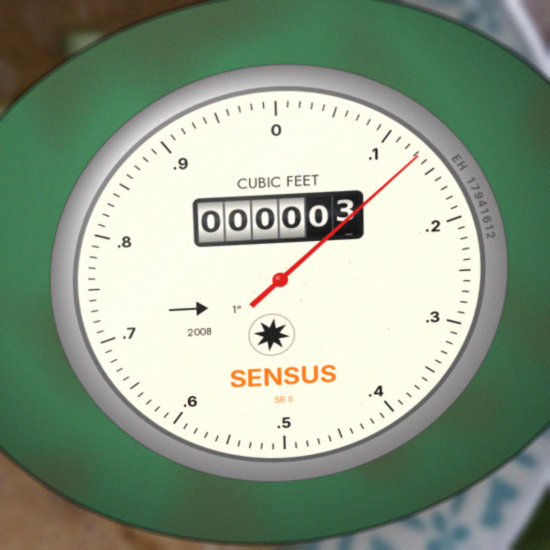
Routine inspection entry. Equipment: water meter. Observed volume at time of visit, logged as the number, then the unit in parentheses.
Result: 3.13 (ft³)
